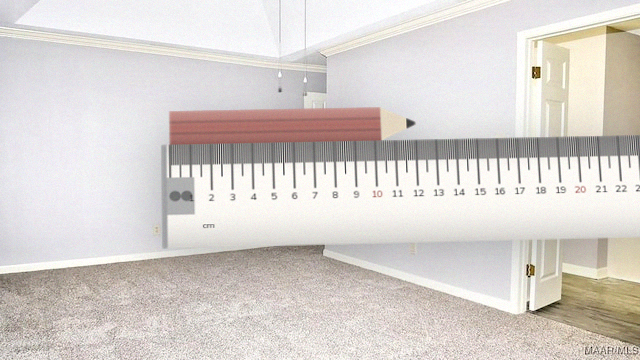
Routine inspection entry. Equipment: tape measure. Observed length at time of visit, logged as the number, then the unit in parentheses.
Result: 12 (cm)
